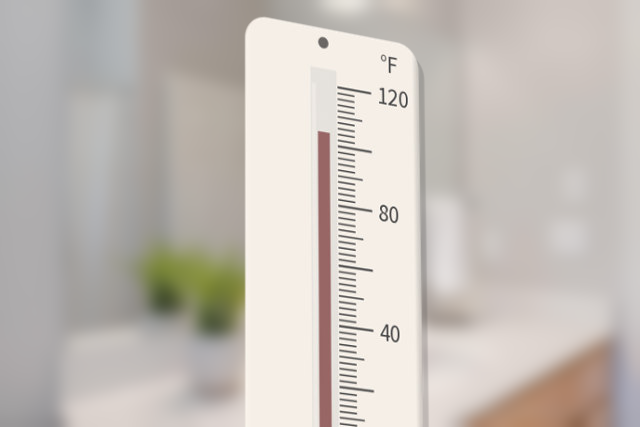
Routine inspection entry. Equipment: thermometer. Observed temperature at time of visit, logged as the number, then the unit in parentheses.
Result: 104 (°F)
